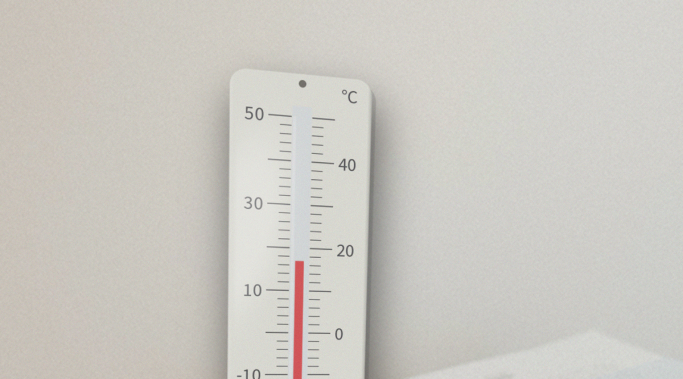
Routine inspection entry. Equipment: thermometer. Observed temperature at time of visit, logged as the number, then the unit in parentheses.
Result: 17 (°C)
